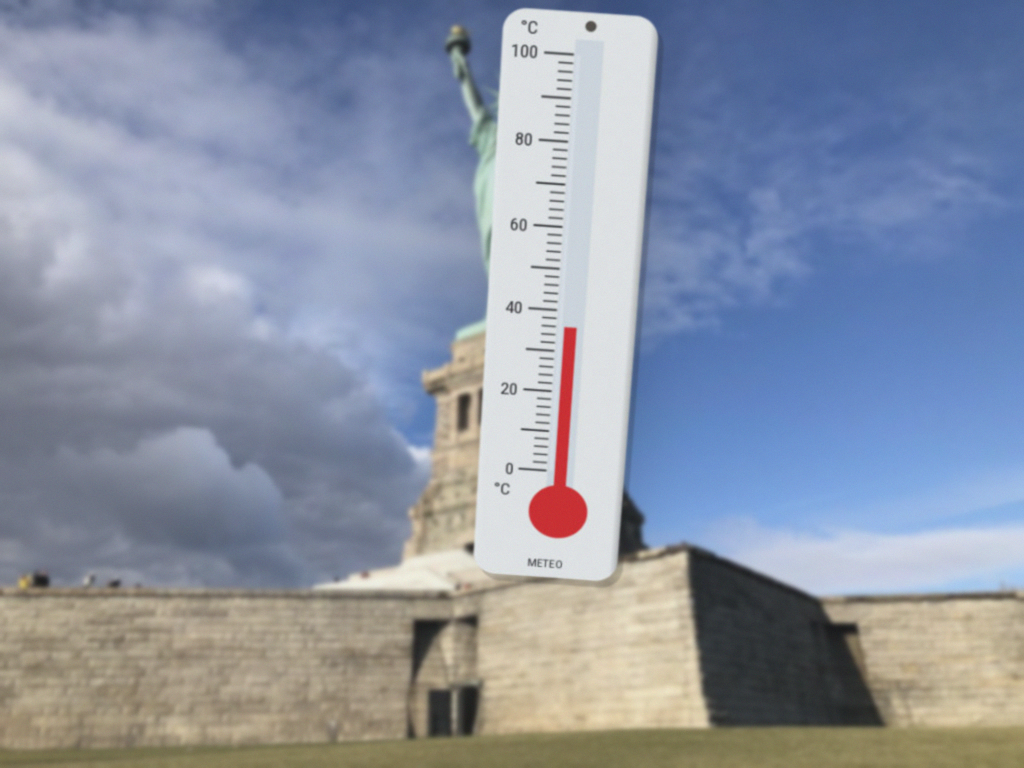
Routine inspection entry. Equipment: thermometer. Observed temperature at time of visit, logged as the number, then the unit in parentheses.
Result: 36 (°C)
